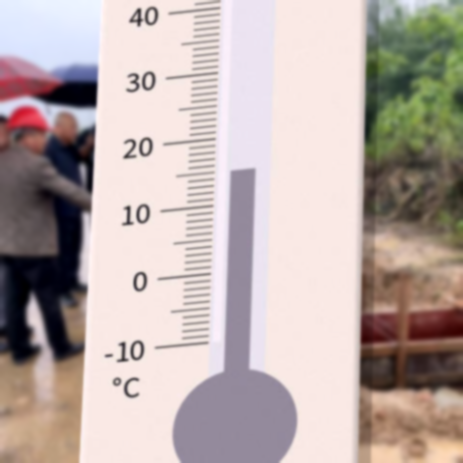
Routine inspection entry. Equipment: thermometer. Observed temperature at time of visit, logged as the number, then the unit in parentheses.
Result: 15 (°C)
